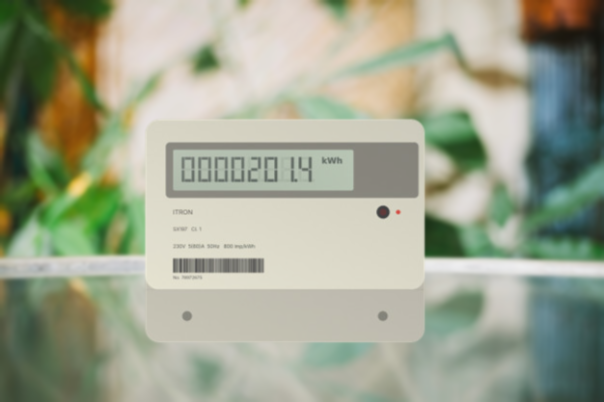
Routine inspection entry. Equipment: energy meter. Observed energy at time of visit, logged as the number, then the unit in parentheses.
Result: 201.4 (kWh)
